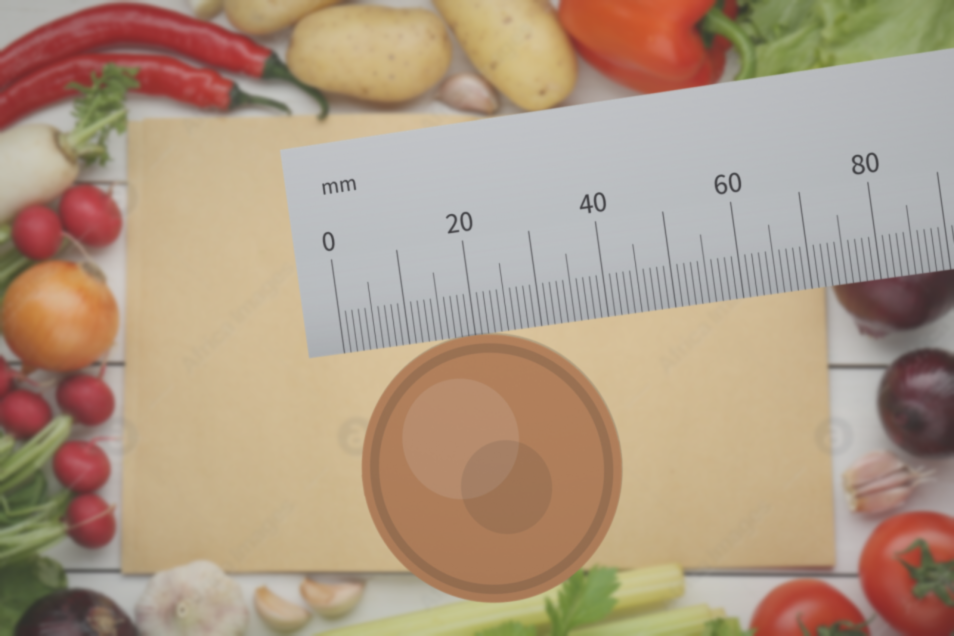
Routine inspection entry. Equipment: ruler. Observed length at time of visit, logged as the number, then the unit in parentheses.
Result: 39 (mm)
